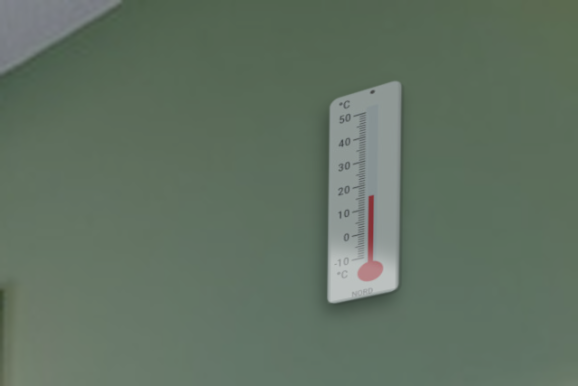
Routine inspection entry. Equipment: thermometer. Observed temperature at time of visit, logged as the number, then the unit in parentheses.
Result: 15 (°C)
